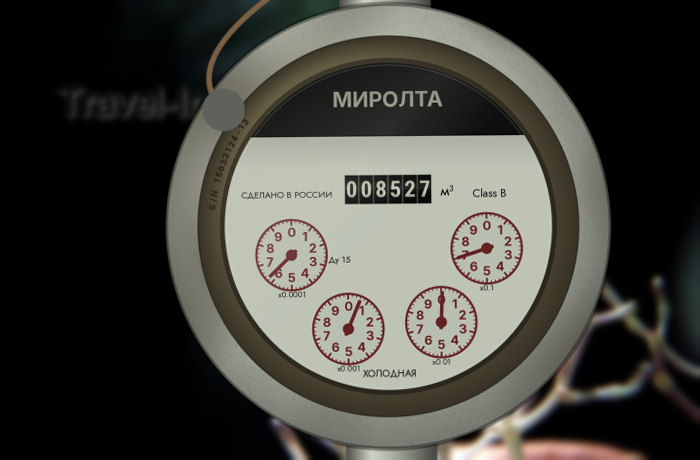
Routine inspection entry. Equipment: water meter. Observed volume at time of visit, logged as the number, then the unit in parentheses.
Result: 8527.7006 (m³)
